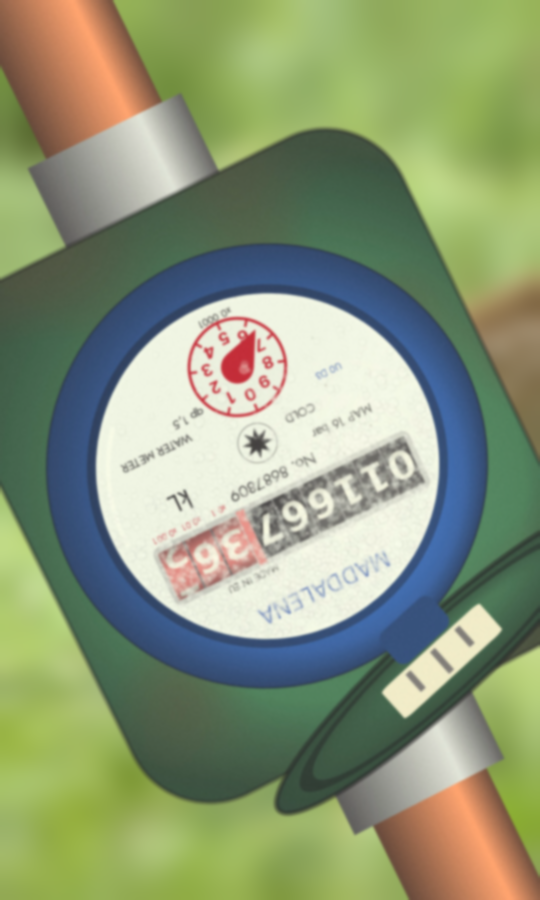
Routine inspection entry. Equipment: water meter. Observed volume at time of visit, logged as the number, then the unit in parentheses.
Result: 11667.3616 (kL)
